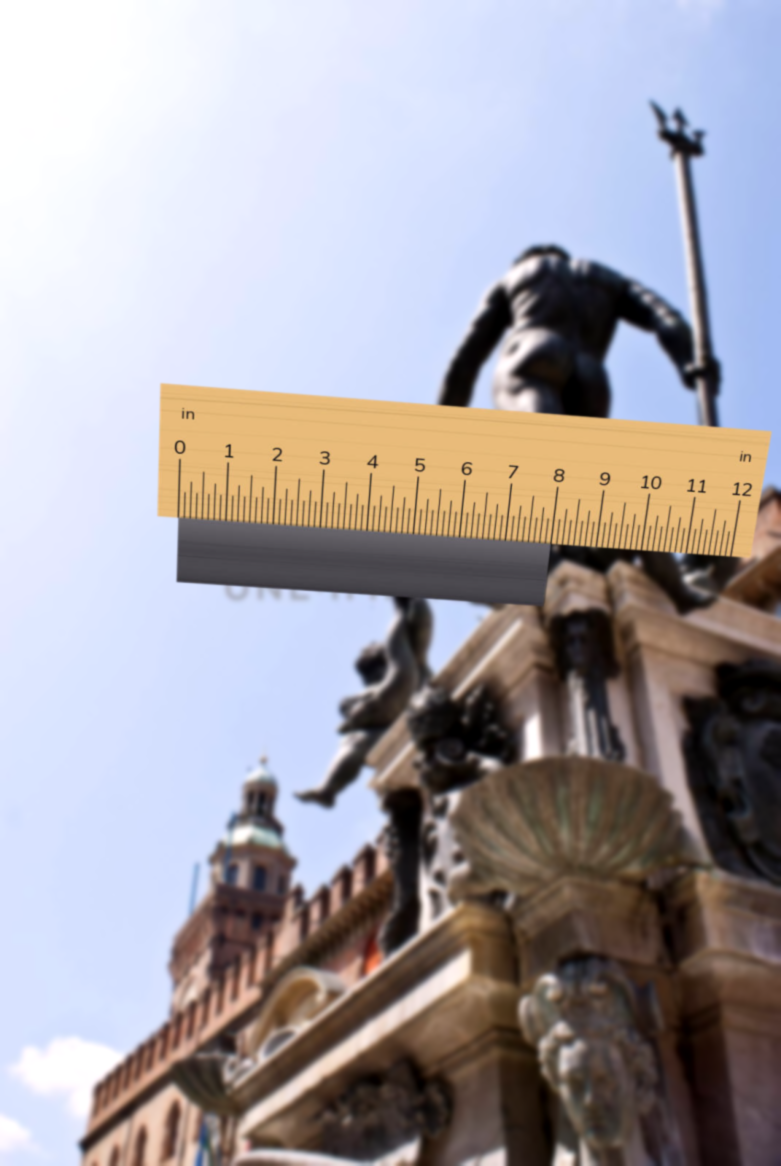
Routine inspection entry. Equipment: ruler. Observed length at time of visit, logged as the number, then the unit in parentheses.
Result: 8 (in)
